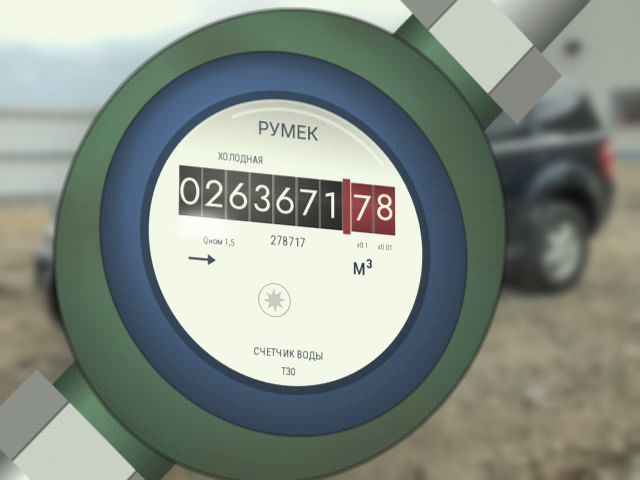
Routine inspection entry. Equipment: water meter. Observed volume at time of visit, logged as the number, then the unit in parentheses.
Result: 263671.78 (m³)
